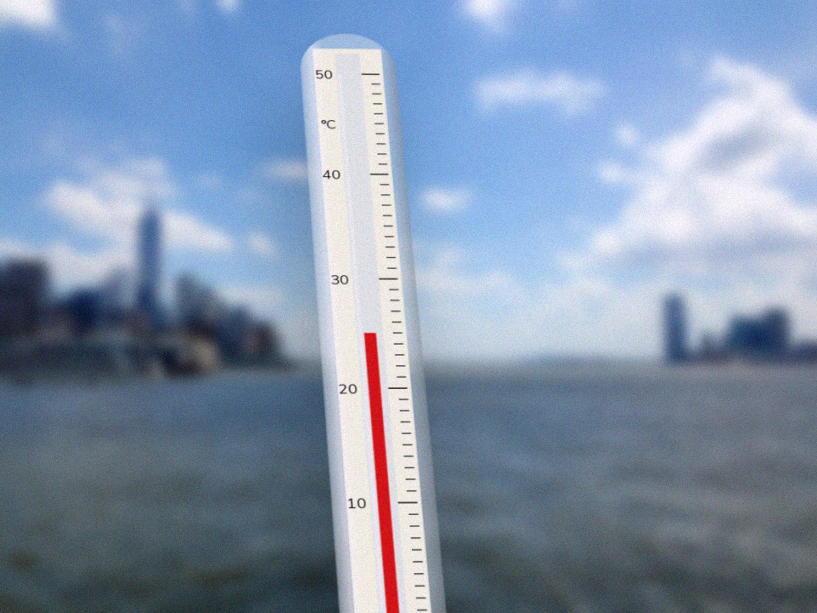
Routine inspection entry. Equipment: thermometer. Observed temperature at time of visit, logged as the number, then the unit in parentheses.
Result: 25 (°C)
